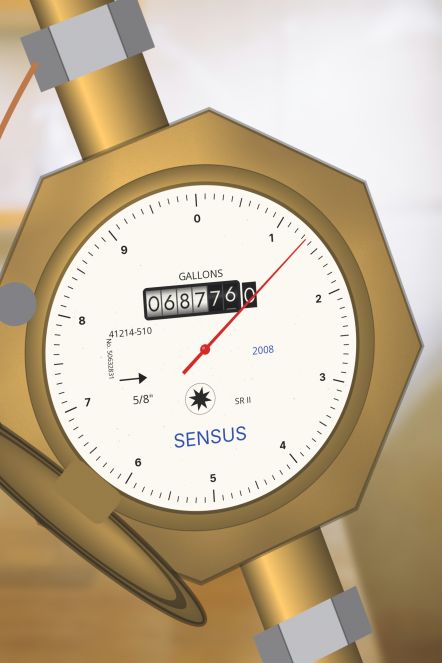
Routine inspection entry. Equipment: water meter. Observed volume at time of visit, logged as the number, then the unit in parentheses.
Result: 687761.3 (gal)
